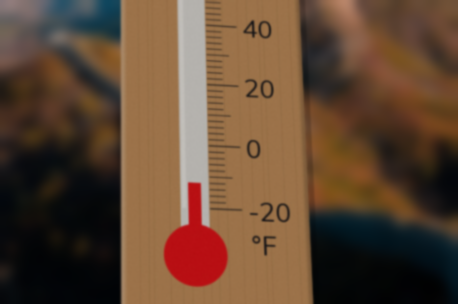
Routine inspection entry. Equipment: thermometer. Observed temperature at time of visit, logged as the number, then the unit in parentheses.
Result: -12 (°F)
